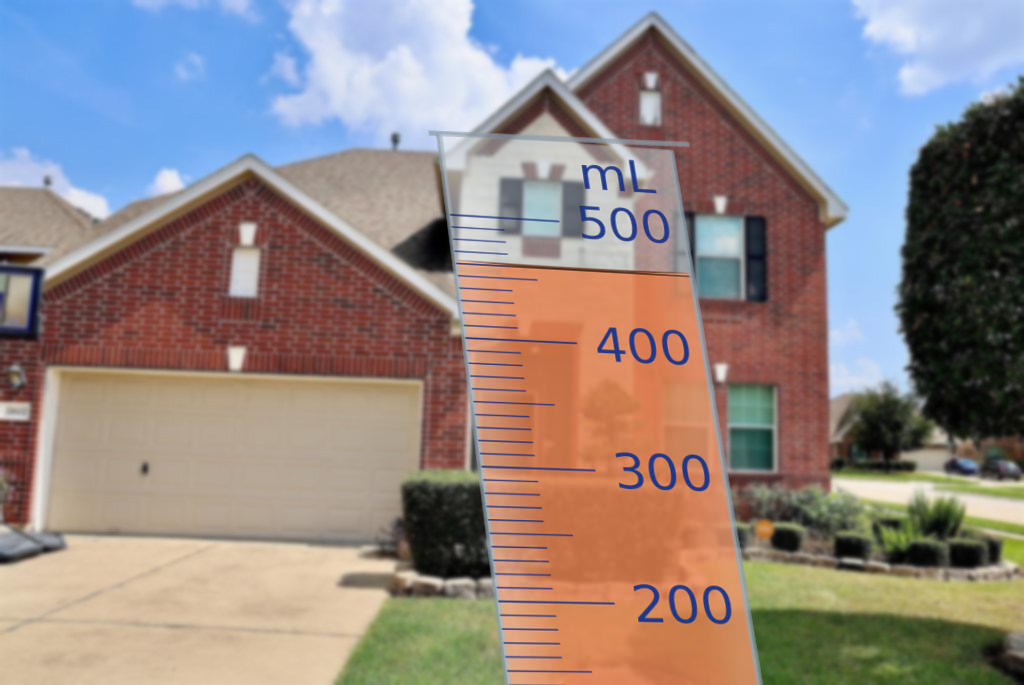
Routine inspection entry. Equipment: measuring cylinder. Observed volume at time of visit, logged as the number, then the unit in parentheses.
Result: 460 (mL)
